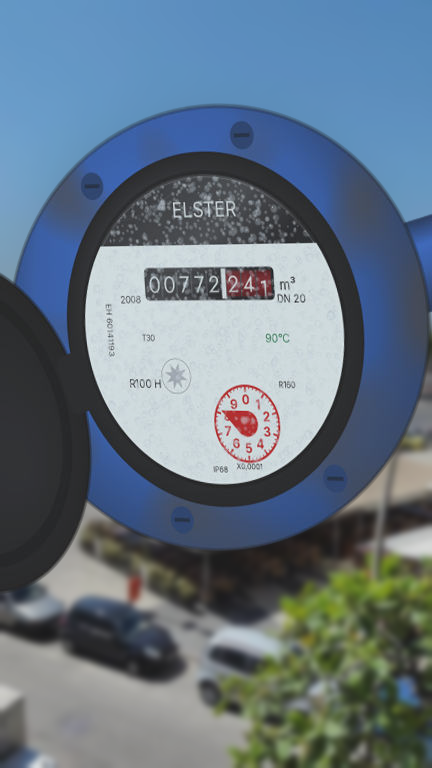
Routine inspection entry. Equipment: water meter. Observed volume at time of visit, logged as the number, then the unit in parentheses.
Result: 772.2408 (m³)
